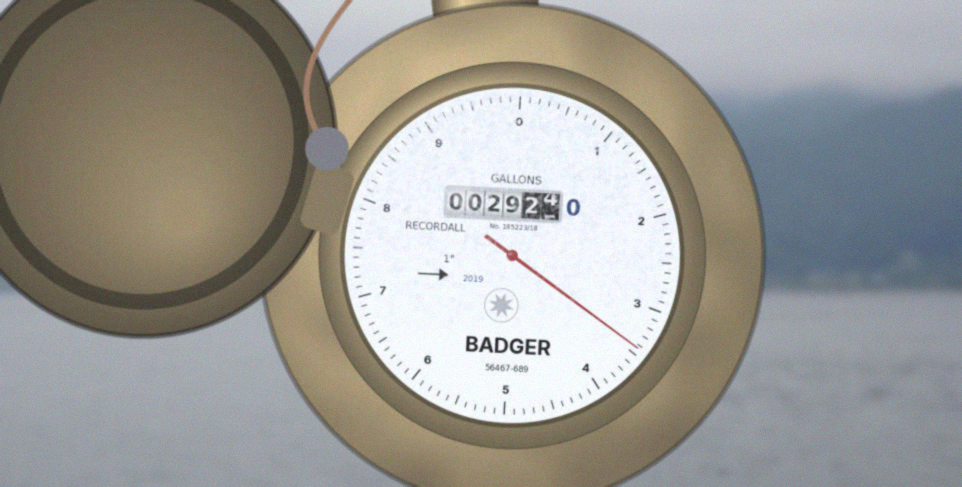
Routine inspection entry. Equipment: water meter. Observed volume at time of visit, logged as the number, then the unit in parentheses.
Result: 29243.4 (gal)
